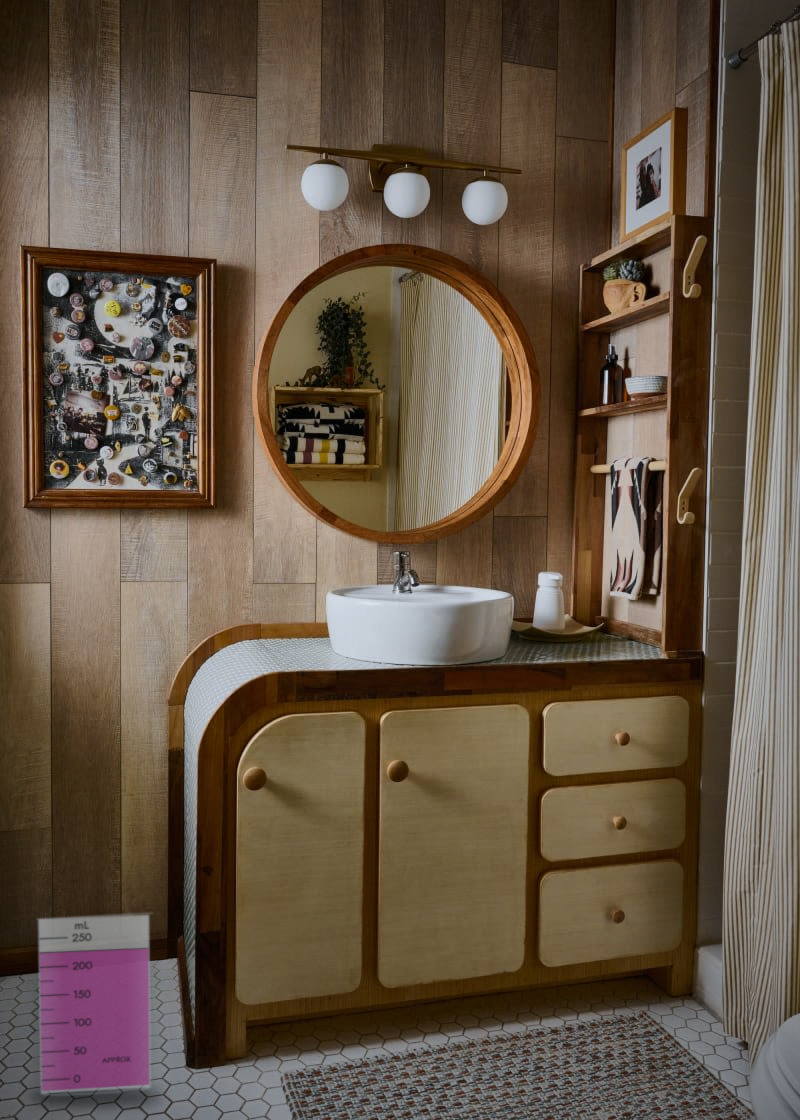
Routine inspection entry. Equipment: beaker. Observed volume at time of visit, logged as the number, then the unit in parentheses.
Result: 225 (mL)
